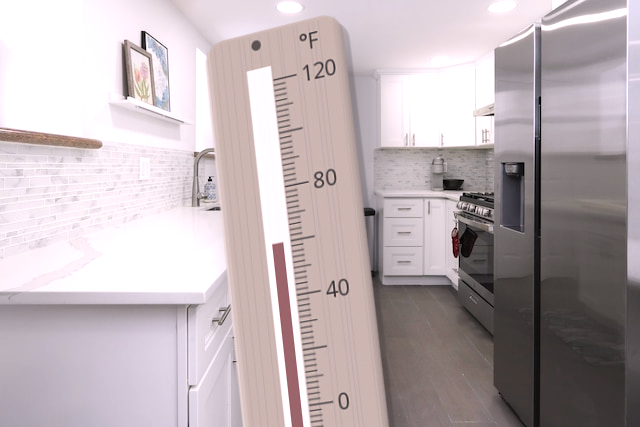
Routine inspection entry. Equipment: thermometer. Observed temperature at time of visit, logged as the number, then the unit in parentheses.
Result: 60 (°F)
